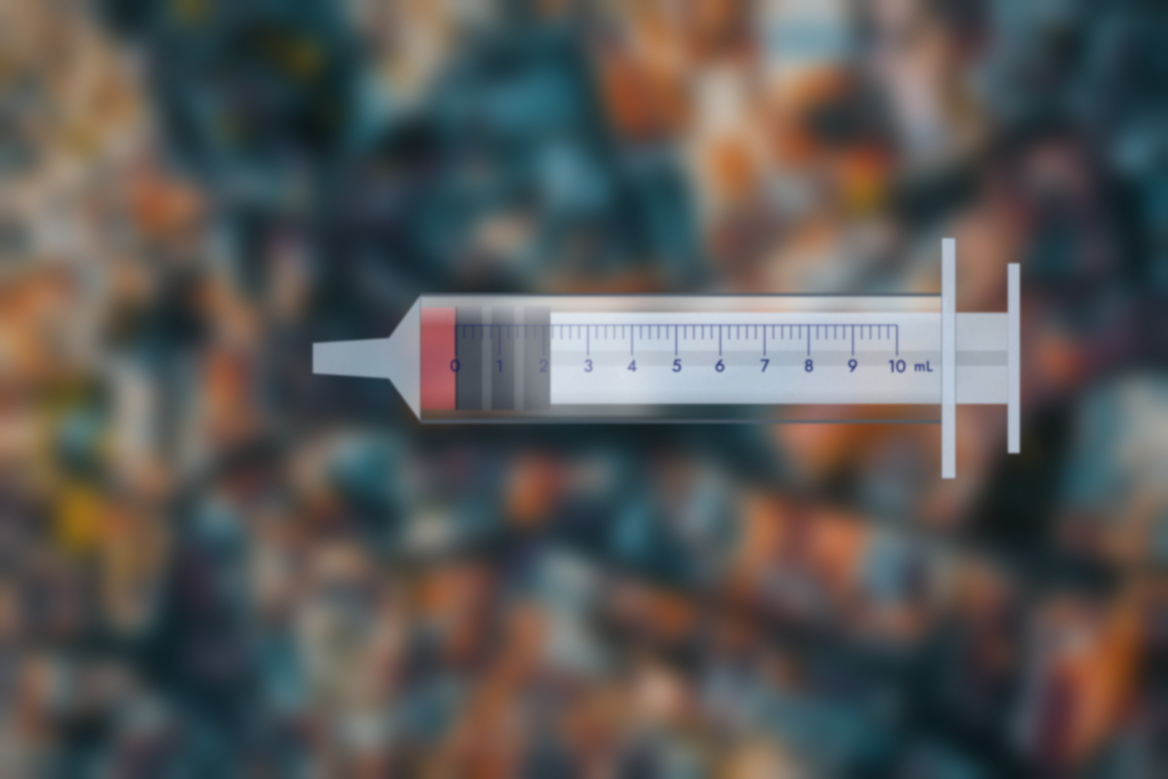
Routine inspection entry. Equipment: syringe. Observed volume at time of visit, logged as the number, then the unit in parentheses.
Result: 0 (mL)
